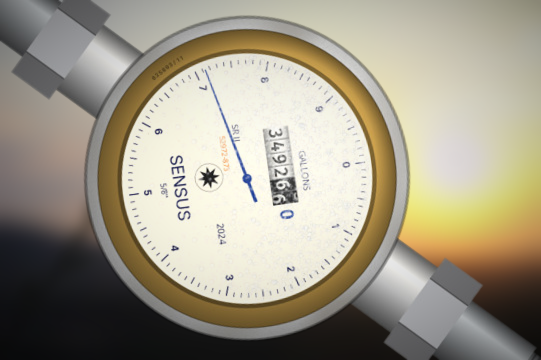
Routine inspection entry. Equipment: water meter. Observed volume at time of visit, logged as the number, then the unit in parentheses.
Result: 3492657.1 (gal)
